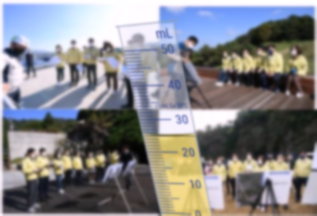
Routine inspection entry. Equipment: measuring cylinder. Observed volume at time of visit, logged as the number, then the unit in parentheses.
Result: 25 (mL)
